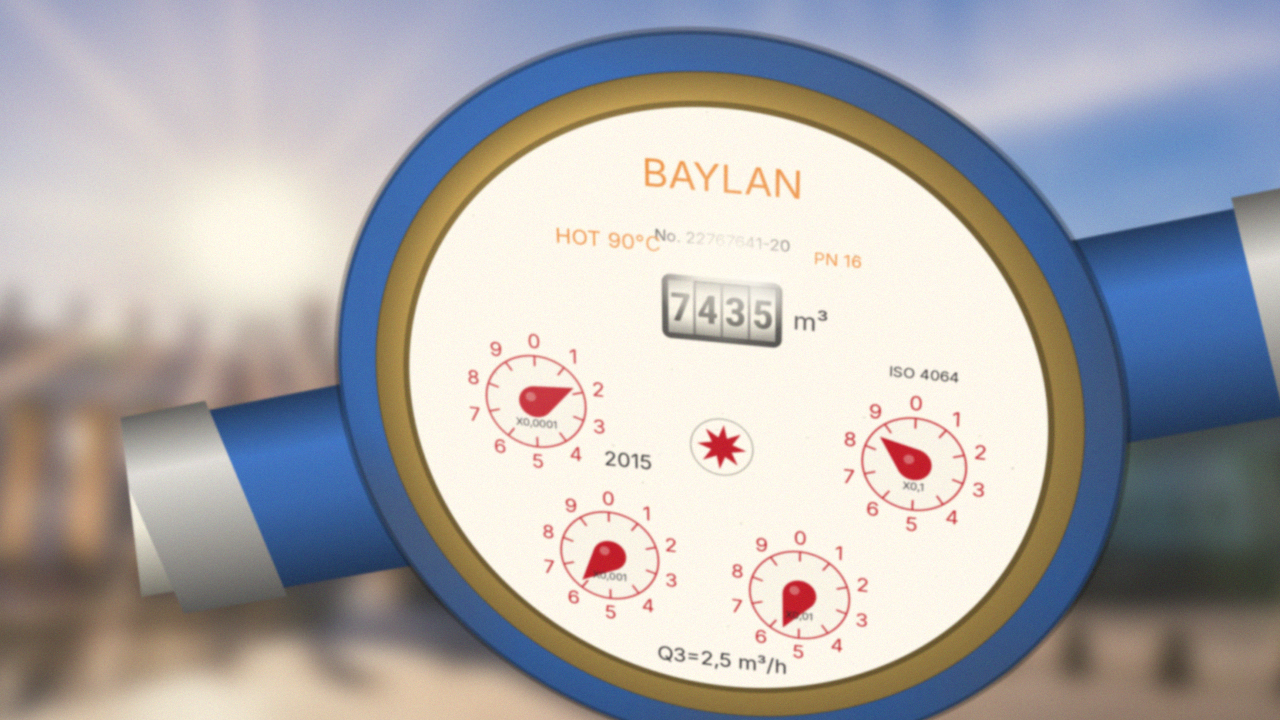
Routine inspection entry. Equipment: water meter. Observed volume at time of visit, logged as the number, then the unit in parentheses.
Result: 7435.8561 (m³)
